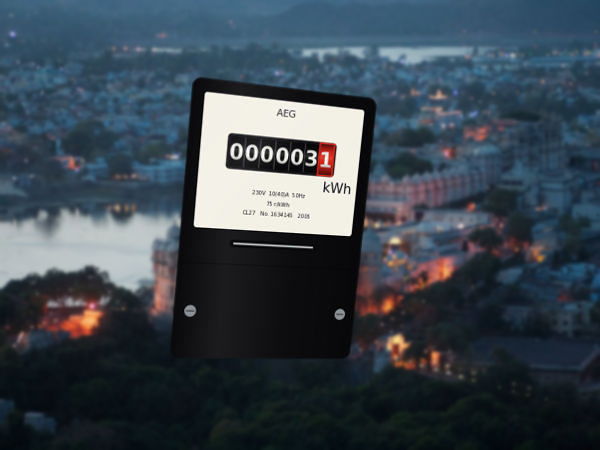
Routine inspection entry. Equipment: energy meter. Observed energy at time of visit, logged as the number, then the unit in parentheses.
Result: 3.1 (kWh)
